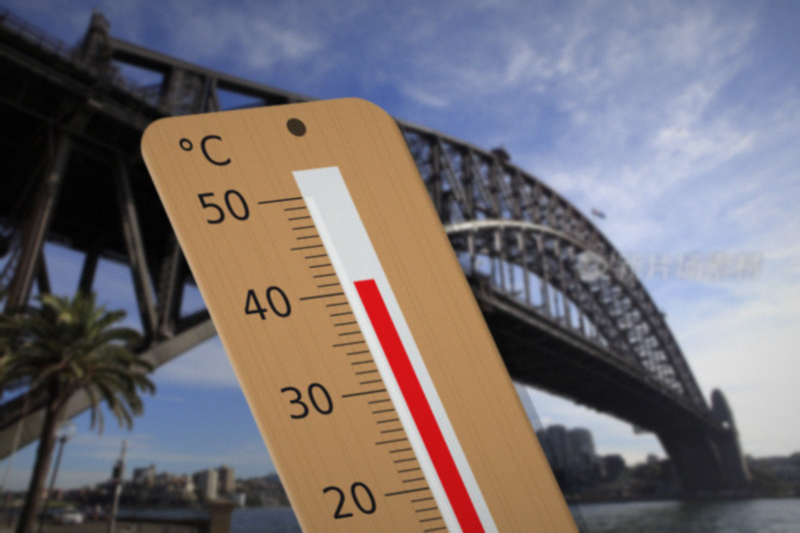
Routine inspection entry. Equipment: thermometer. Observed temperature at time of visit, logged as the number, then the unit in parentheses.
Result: 41 (°C)
